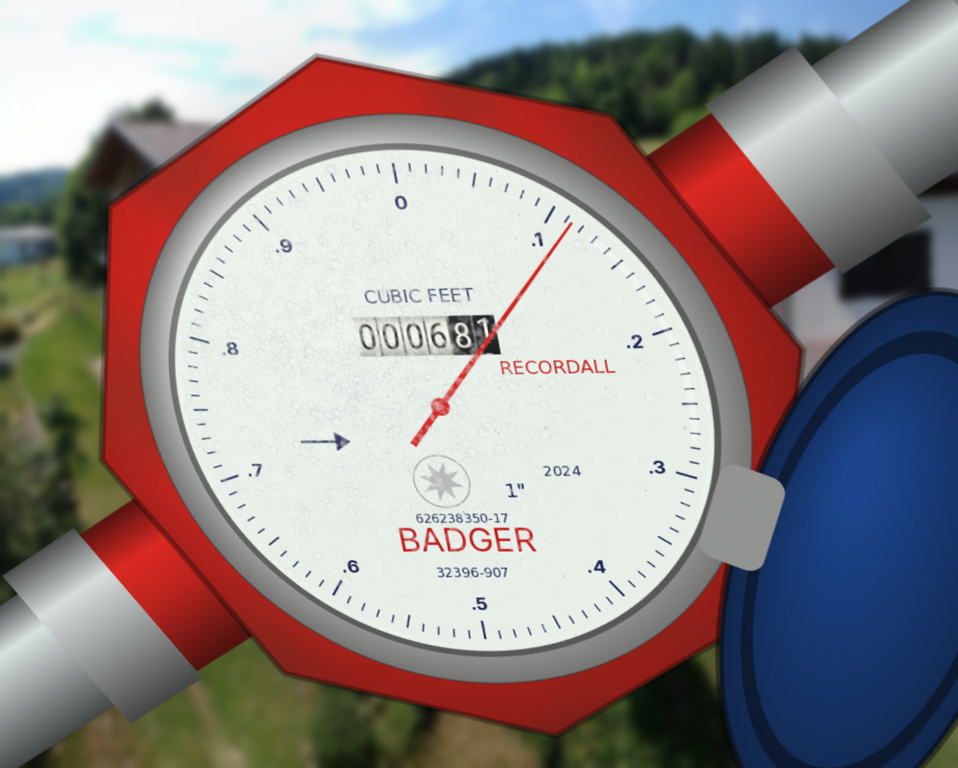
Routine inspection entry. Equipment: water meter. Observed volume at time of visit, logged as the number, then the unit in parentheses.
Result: 681.11 (ft³)
